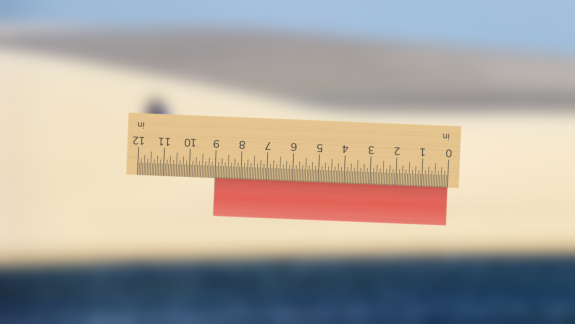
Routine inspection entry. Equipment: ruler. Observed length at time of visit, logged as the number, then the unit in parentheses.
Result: 9 (in)
